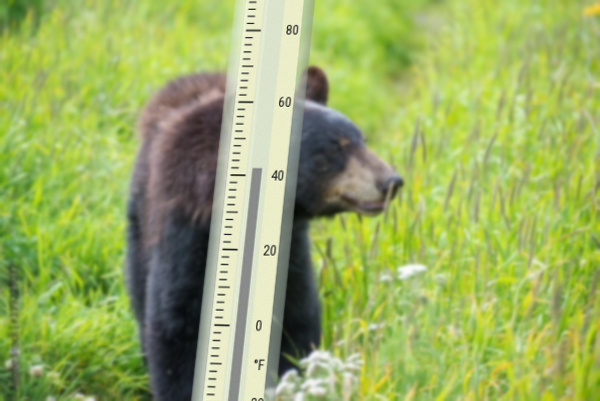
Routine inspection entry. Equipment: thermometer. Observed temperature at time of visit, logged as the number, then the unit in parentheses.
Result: 42 (°F)
